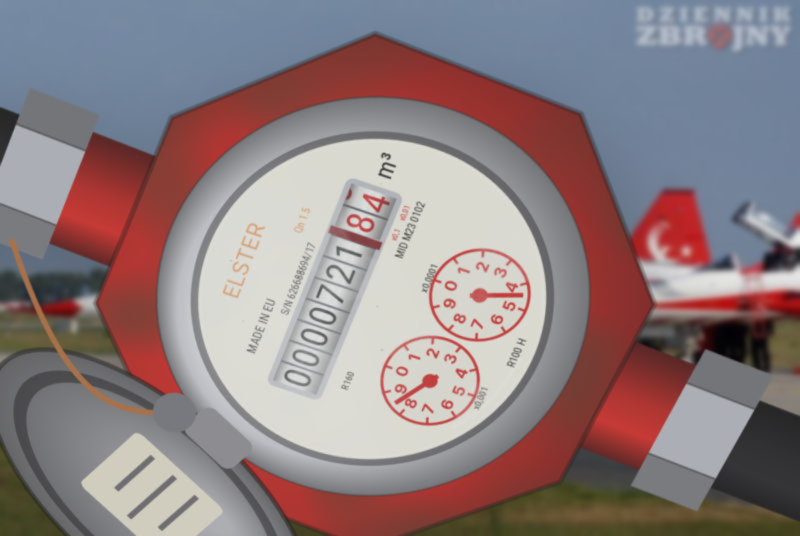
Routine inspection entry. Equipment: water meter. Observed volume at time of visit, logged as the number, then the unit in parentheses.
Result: 721.8384 (m³)
